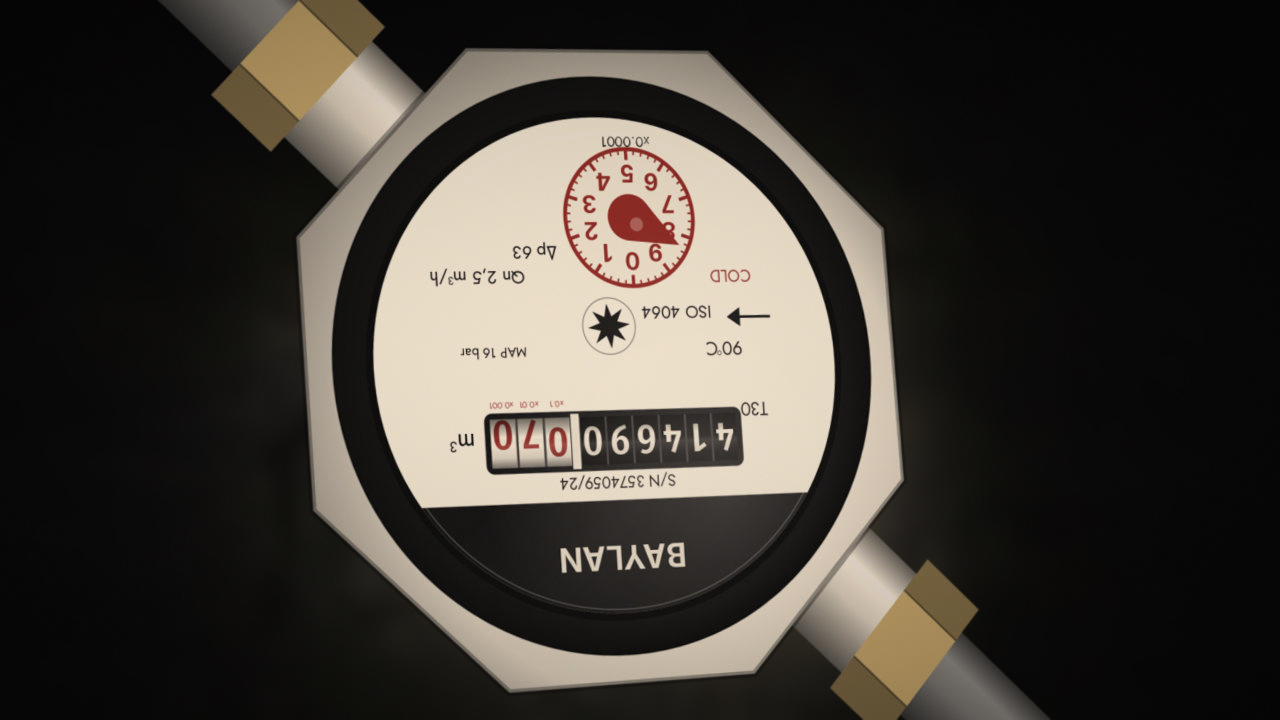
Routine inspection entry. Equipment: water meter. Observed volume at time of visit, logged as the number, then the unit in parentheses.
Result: 414690.0698 (m³)
